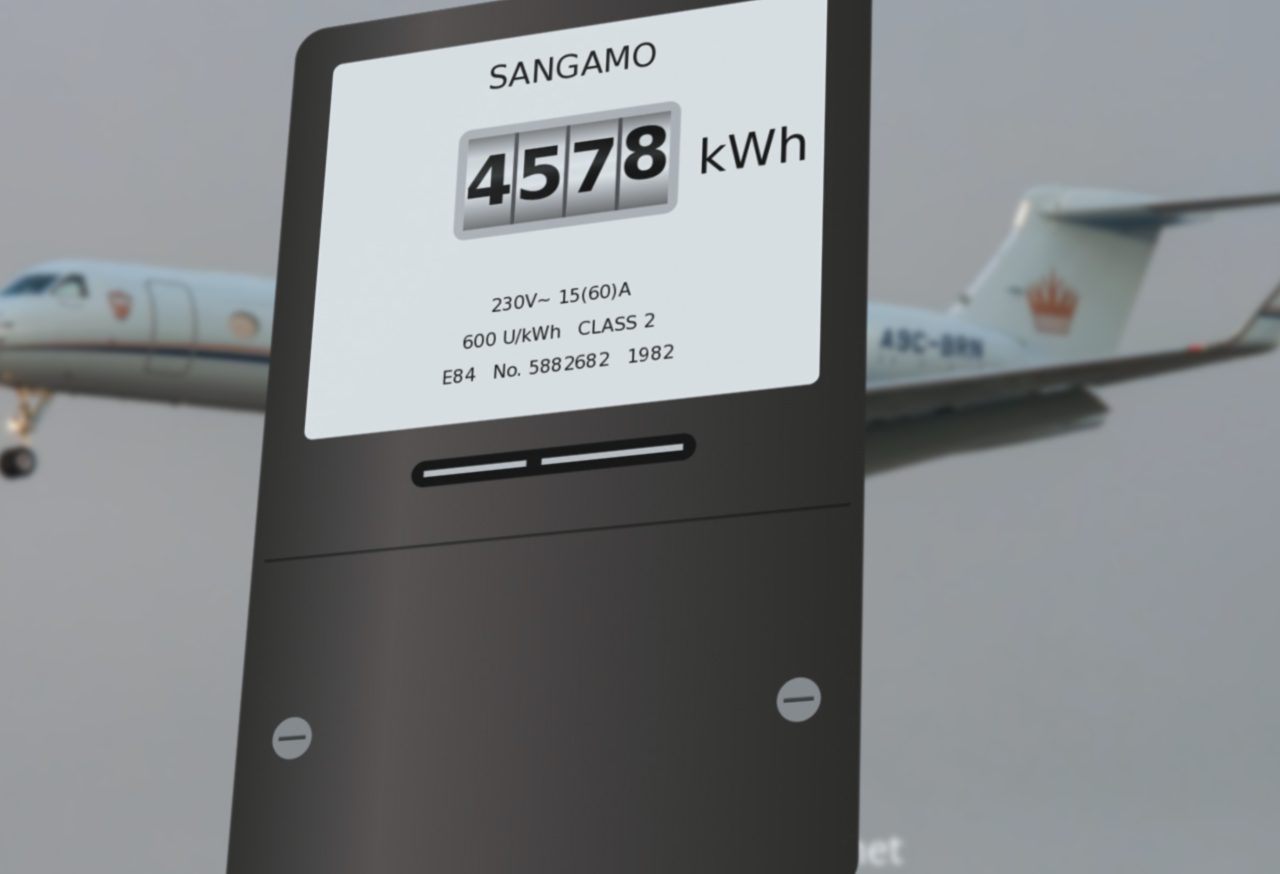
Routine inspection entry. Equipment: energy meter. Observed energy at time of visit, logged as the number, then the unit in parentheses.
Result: 4578 (kWh)
